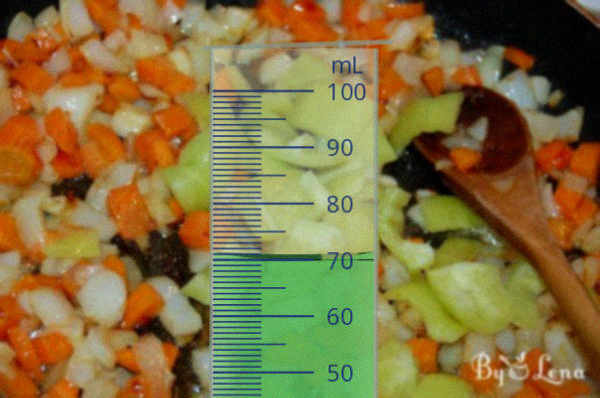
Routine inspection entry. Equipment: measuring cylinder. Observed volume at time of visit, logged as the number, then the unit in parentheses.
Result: 70 (mL)
